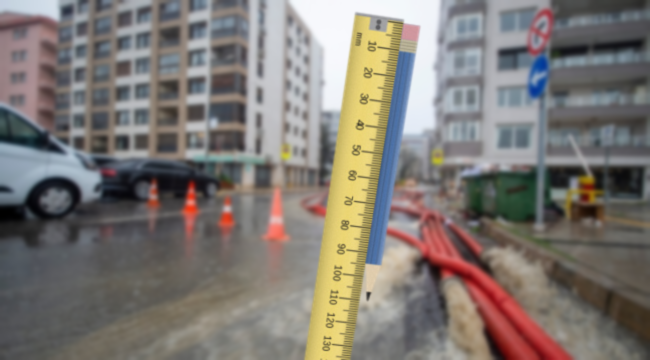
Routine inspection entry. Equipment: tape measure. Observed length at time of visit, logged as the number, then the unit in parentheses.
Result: 110 (mm)
